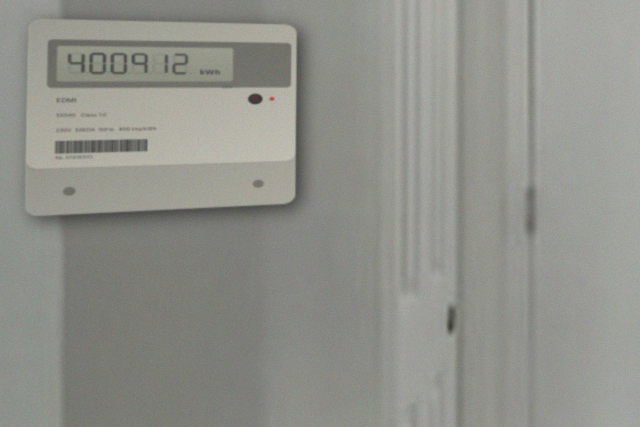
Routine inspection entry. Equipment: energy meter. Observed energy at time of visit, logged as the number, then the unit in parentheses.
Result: 400912 (kWh)
